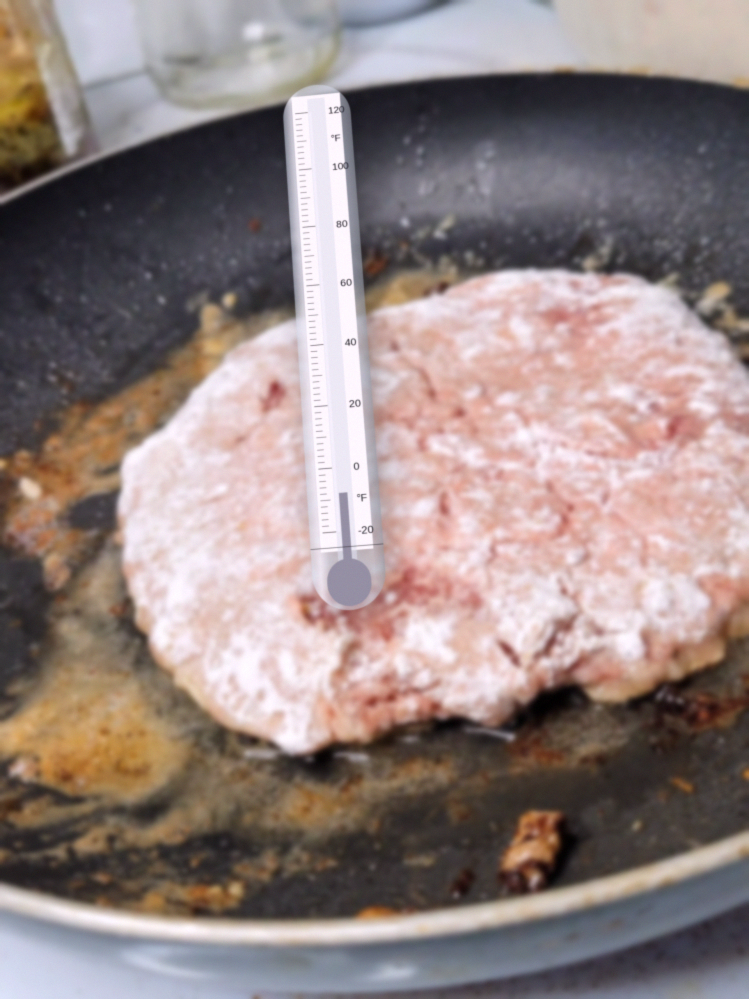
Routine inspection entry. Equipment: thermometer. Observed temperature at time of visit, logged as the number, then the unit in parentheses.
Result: -8 (°F)
